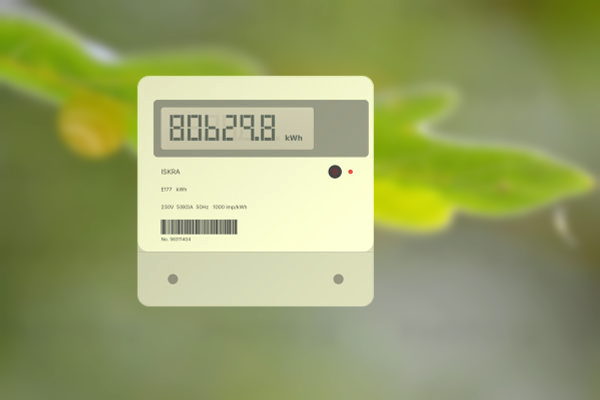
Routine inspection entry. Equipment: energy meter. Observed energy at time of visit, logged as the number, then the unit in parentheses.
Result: 80629.8 (kWh)
